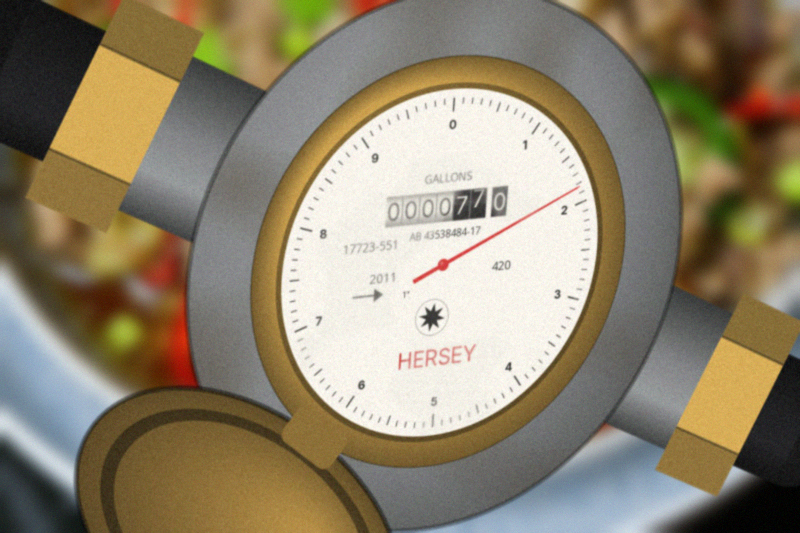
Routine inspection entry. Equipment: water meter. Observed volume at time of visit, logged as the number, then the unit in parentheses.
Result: 771.8 (gal)
